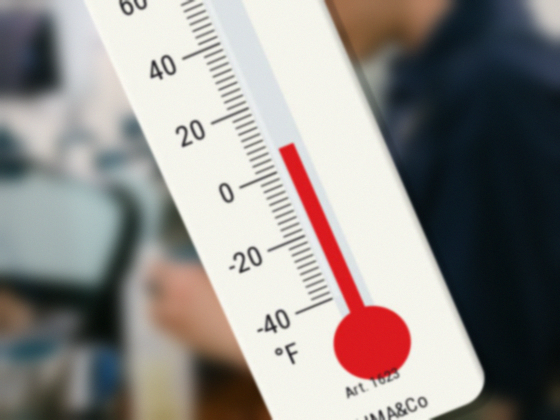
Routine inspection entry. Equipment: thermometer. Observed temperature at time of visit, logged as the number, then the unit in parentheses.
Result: 6 (°F)
